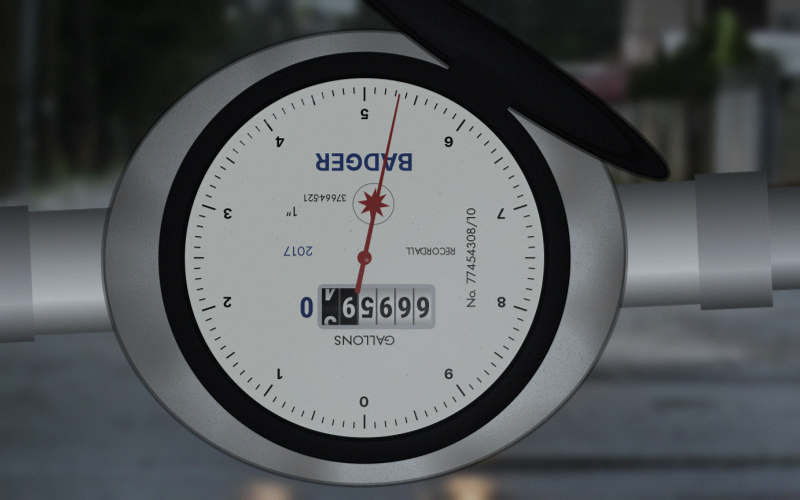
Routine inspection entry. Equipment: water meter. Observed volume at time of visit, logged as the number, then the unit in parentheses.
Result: 6695935.3 (gal)
